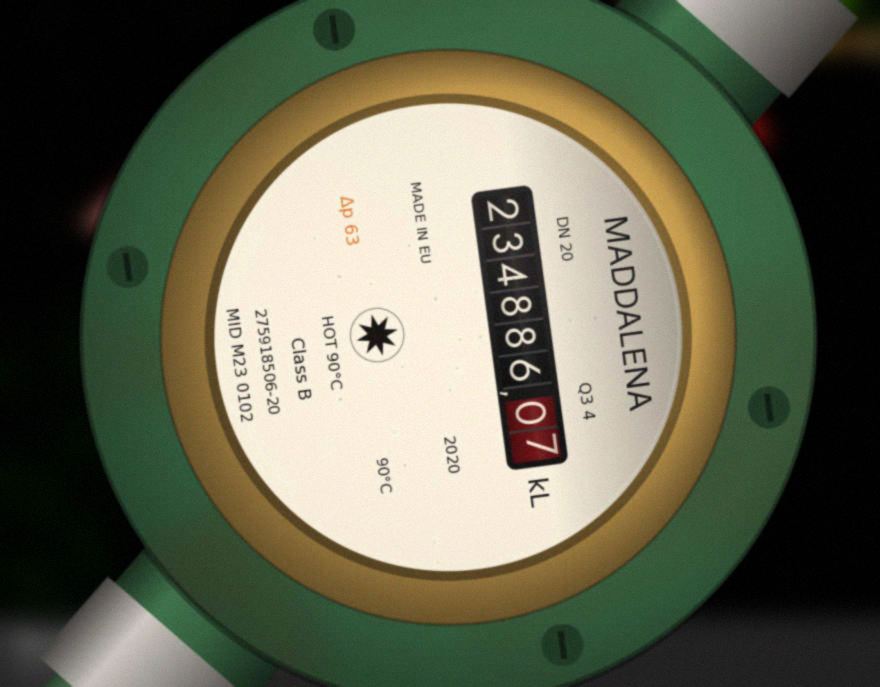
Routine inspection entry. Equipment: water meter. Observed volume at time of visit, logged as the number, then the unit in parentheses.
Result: 234886.07 (kL)
